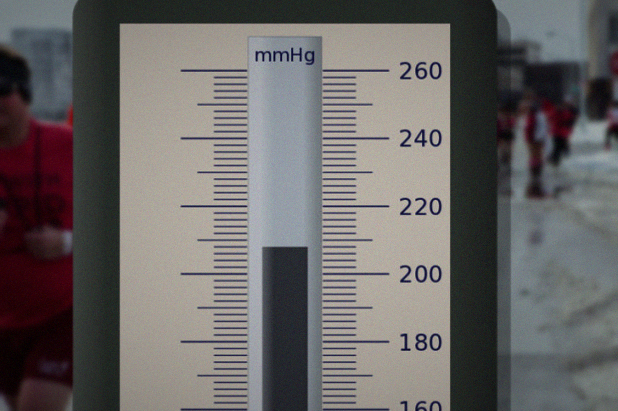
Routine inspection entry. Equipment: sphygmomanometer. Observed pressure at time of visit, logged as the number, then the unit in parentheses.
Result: 208 (mmHg)
